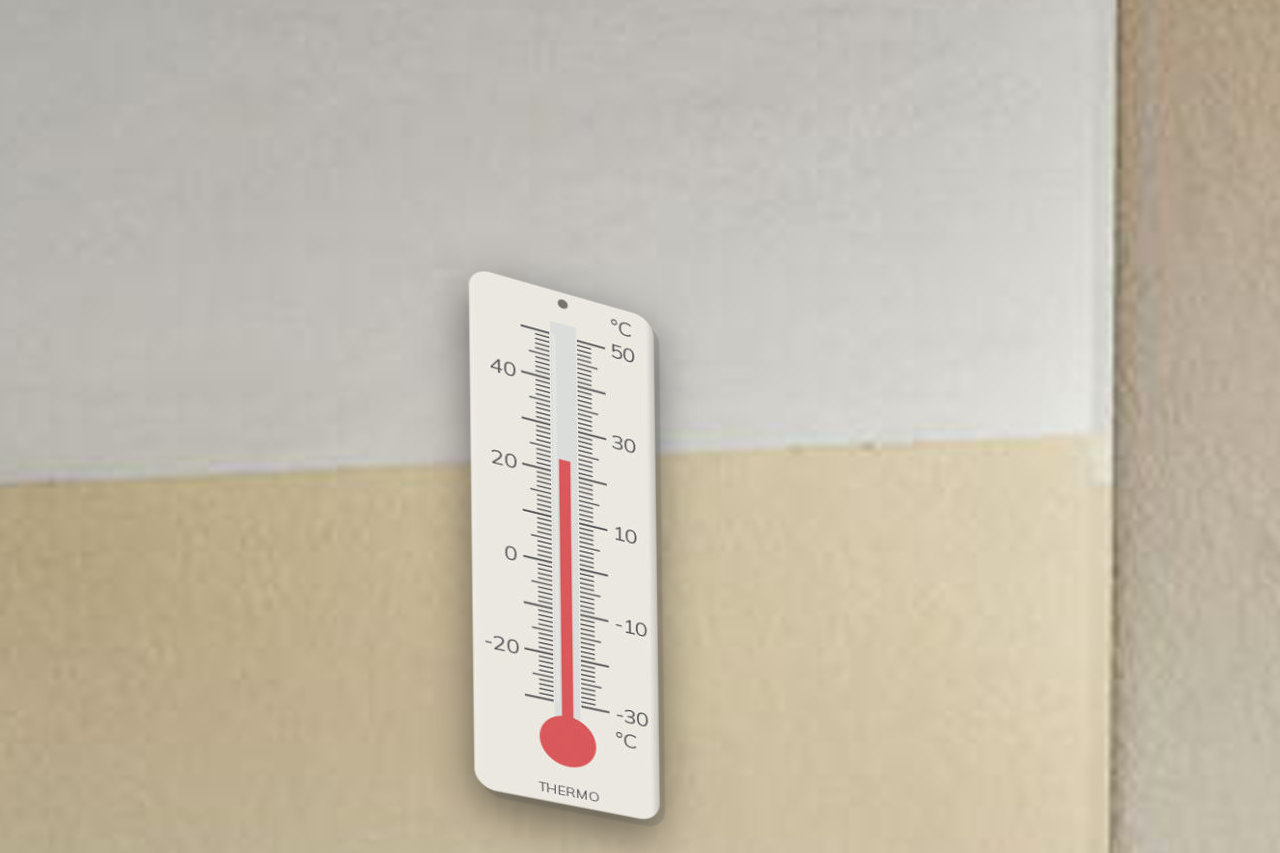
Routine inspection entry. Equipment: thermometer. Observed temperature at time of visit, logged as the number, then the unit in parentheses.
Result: 23 (°C)
